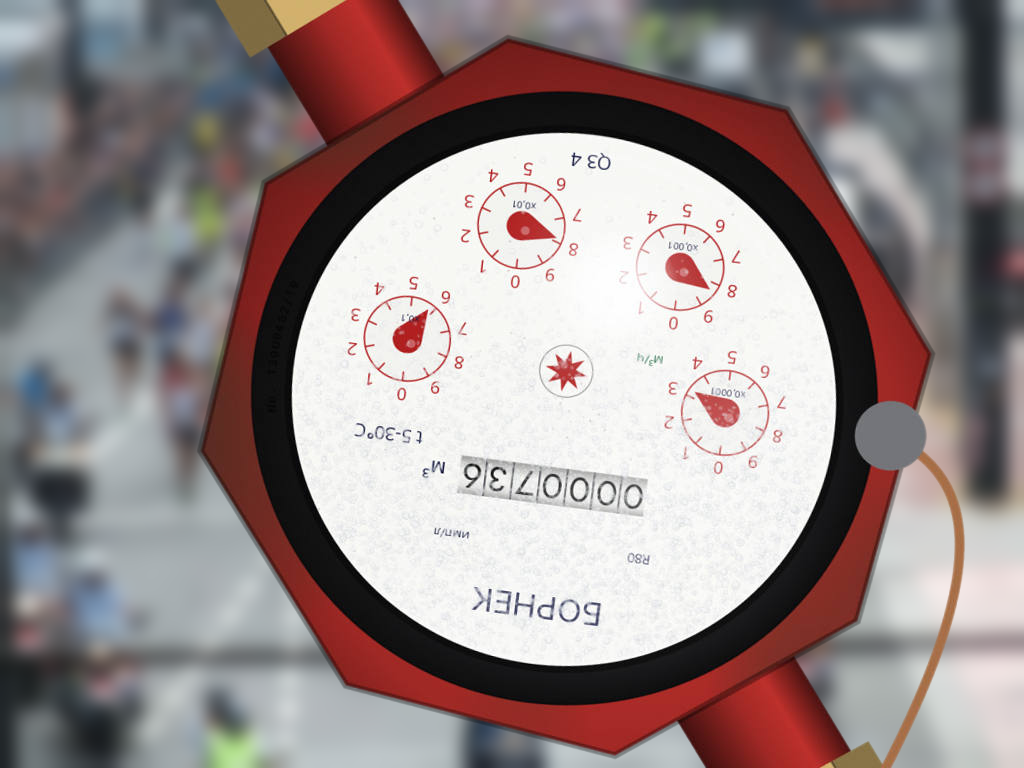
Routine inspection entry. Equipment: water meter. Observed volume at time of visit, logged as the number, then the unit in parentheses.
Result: 736.5783 (m³)
